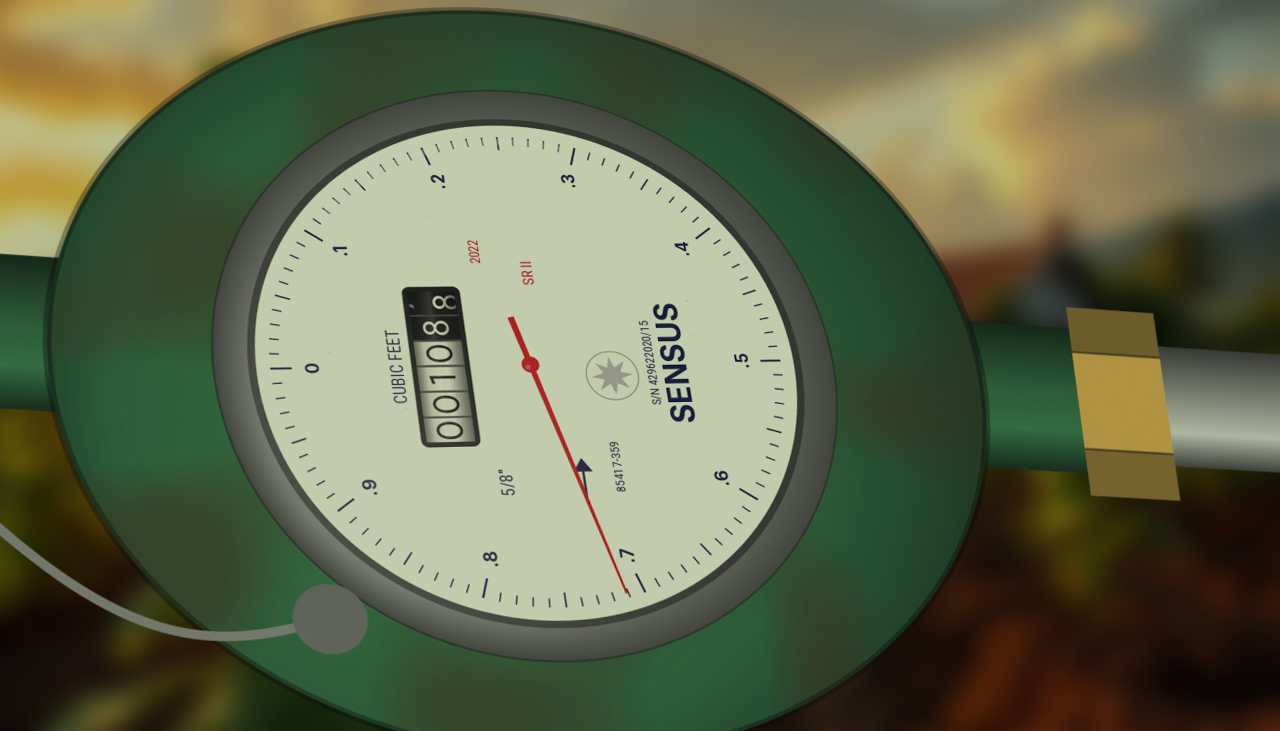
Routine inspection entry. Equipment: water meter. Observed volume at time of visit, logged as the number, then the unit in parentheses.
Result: 1087.71 (ft³)
